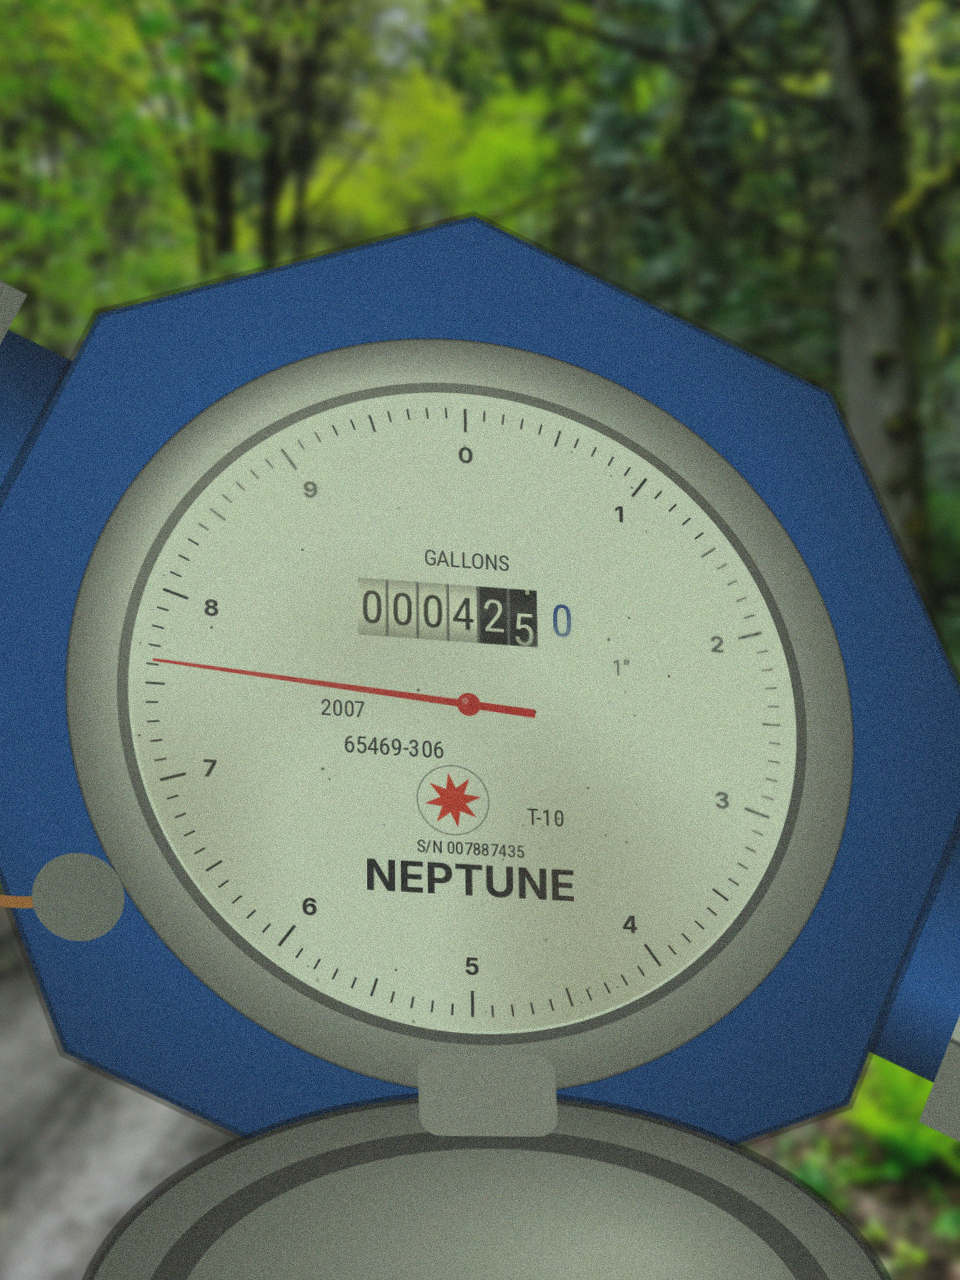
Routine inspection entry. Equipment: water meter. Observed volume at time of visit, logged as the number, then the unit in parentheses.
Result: 4247.6 (gal)
